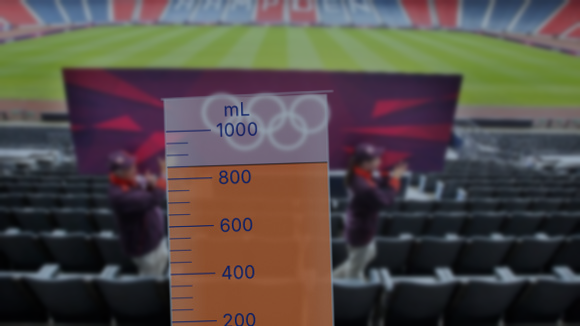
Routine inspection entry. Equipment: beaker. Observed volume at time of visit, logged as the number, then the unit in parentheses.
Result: 850 (mL)
